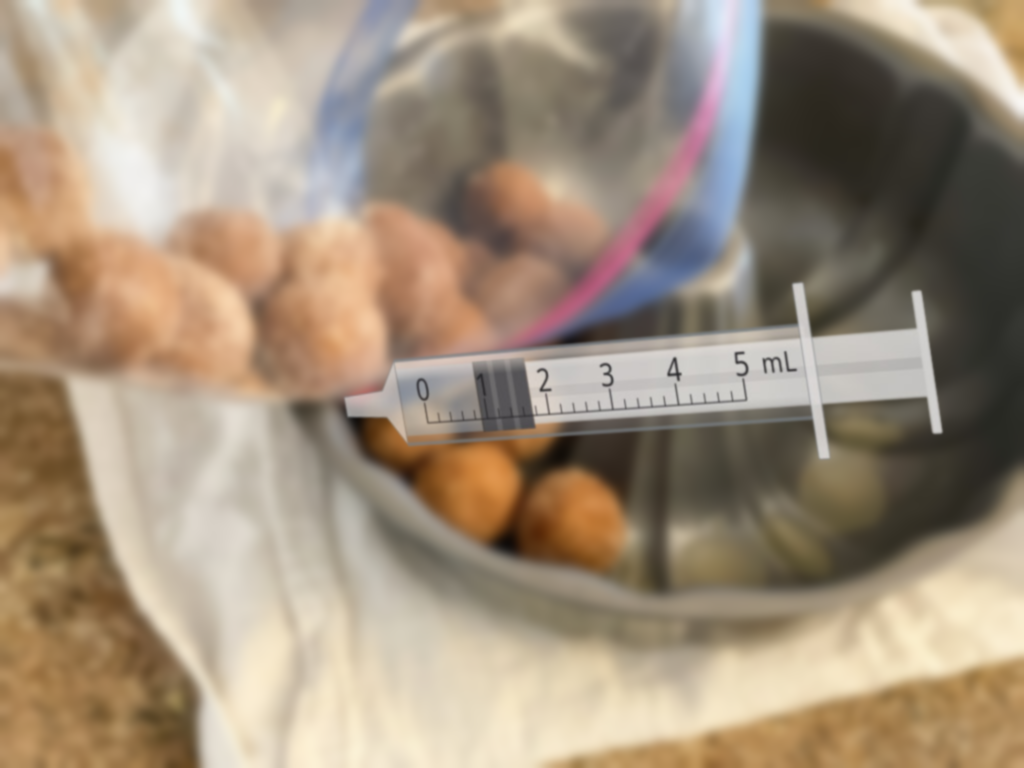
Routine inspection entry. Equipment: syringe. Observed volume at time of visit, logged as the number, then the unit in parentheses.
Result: 0.9 (mL)
